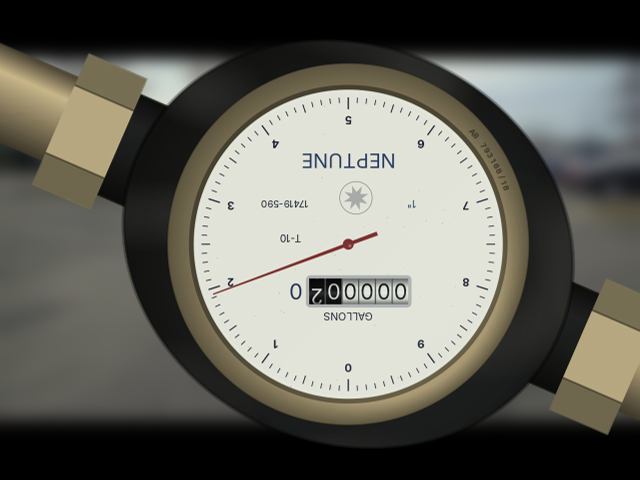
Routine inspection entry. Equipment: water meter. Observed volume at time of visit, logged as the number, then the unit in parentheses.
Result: 21.9 (gal)
